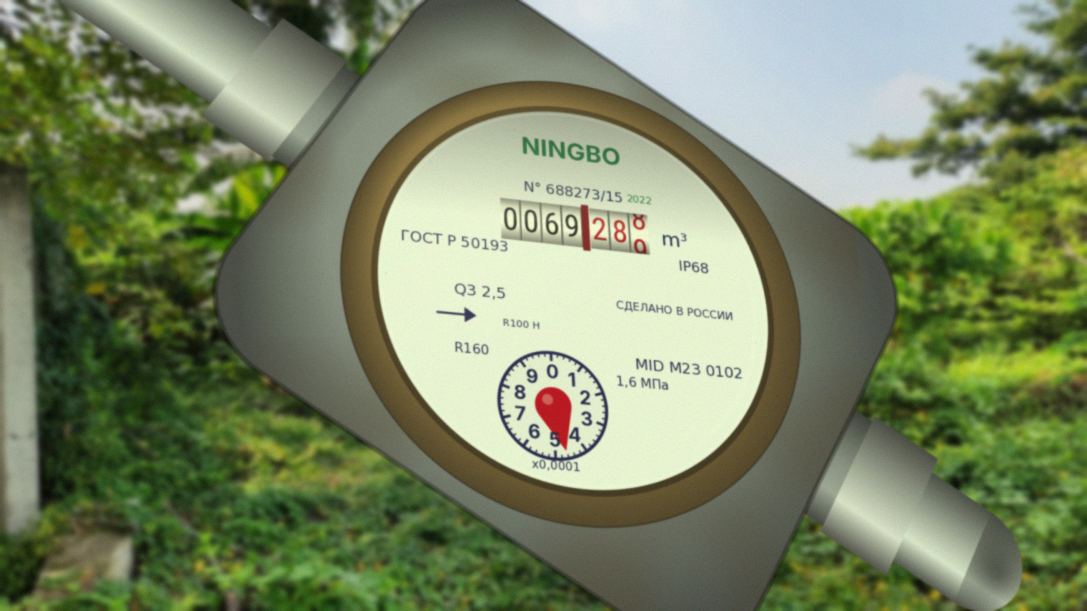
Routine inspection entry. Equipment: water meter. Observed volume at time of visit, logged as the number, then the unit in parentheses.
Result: 69.2884 (m³)
